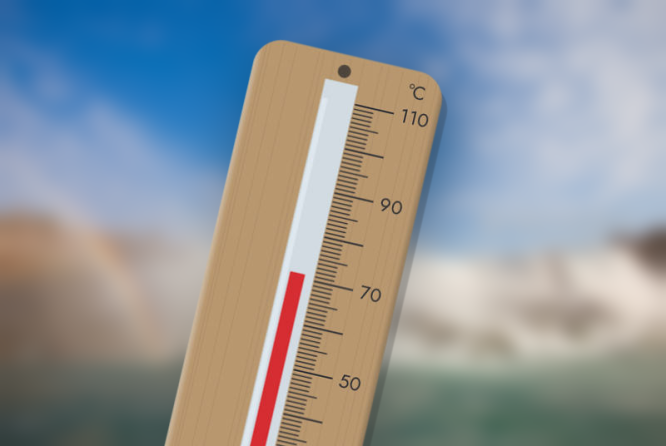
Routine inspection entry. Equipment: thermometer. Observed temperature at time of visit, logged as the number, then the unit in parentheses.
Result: 71 (°C)
